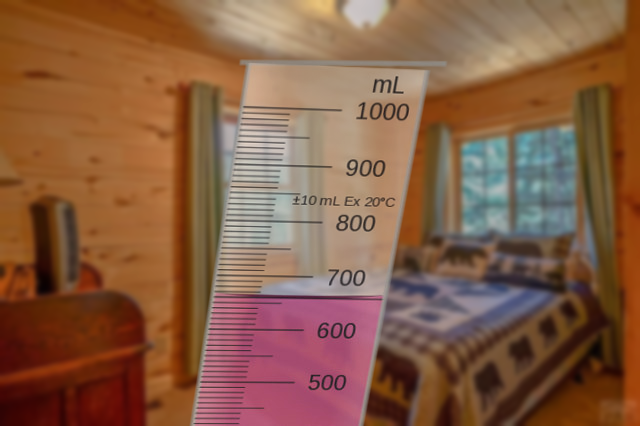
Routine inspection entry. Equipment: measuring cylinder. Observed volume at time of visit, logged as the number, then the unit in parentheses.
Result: 660 (mL)
